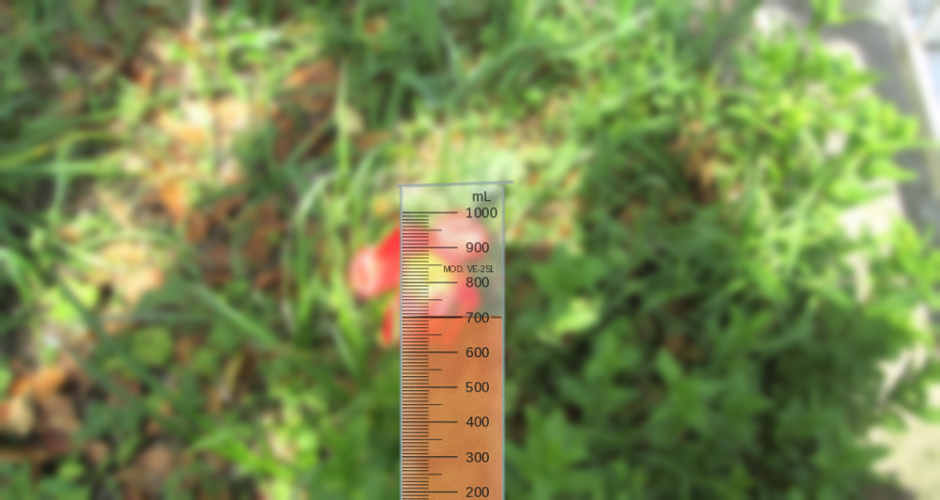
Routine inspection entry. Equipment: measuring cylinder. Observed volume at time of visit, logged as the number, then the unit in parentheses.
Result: 700 (mL)
